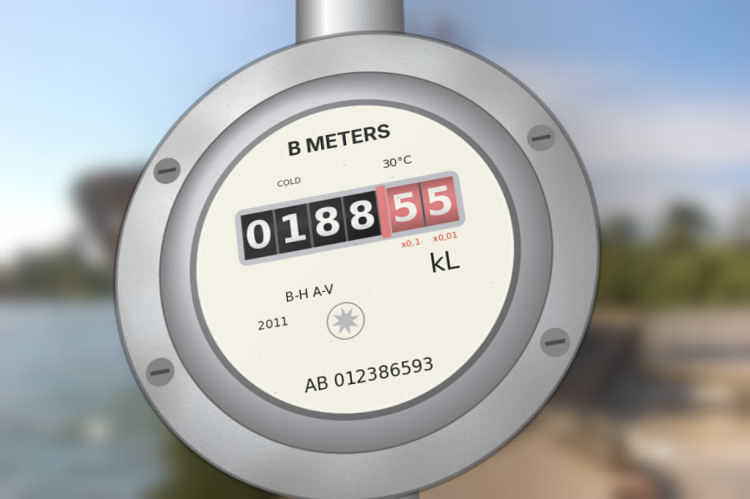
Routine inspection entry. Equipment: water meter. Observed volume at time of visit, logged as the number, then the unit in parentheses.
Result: 188.55 (kL)
